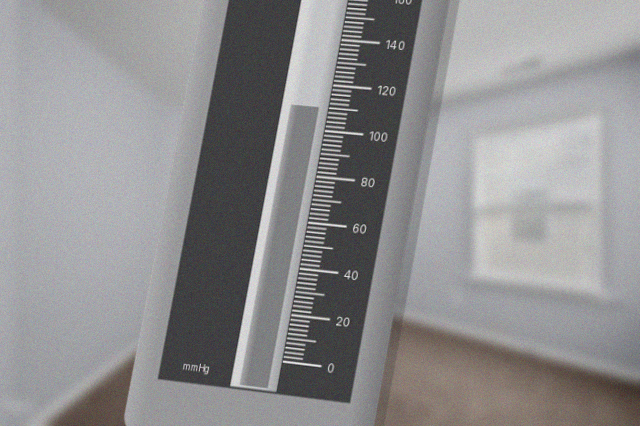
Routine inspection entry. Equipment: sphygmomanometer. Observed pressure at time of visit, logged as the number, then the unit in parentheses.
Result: 110 (mmHg)
